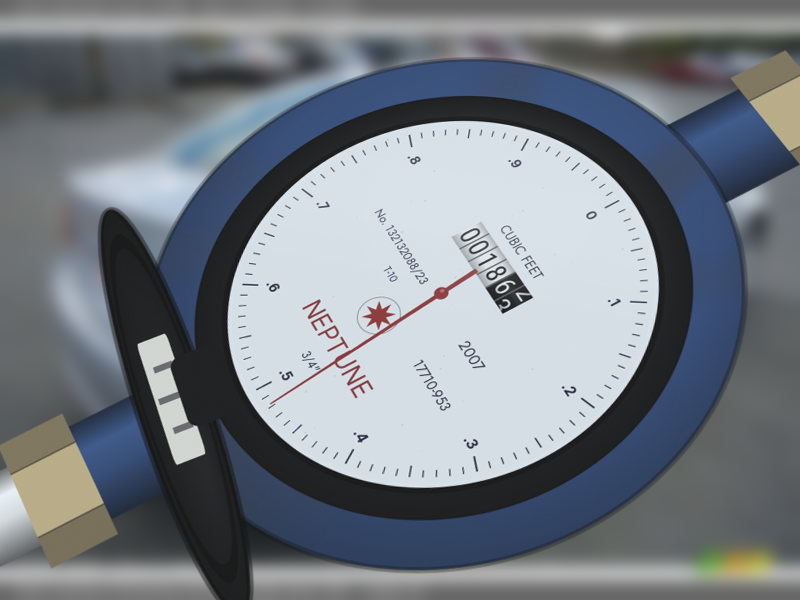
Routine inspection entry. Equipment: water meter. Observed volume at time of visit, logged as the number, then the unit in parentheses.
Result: 1862.48 (ft³)
